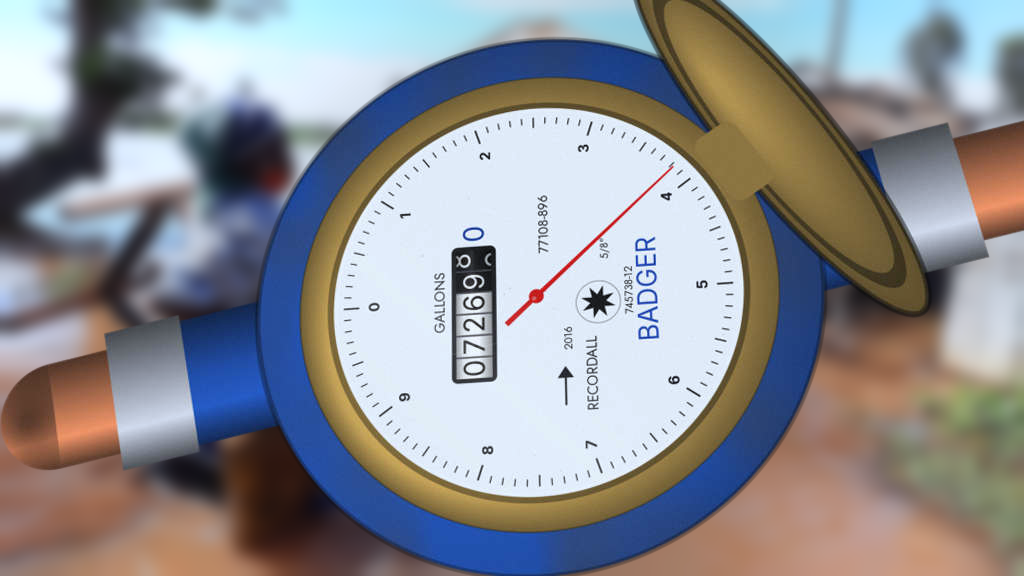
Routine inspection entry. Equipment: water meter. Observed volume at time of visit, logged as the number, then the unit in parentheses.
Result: 726983.8 (gal)
